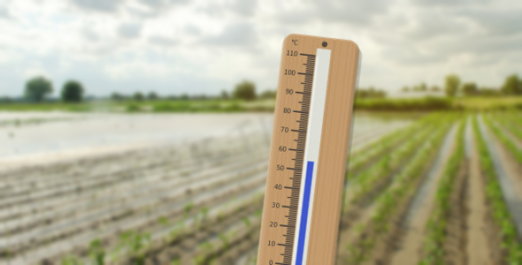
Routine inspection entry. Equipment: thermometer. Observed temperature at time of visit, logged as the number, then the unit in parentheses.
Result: 55 (°C)
